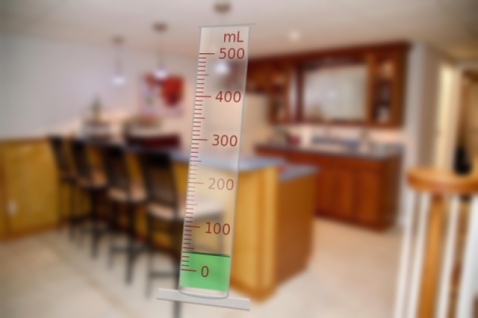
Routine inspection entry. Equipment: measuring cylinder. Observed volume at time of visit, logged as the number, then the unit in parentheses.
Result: 40 (mL)
